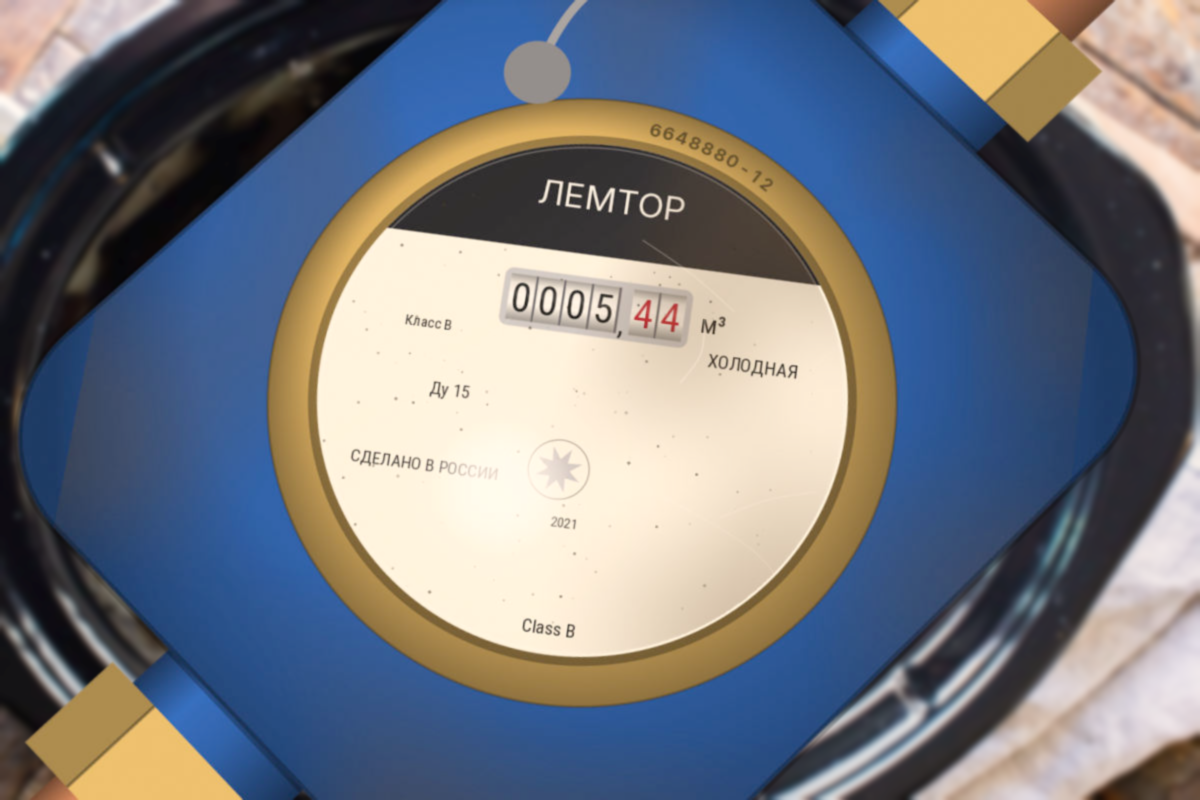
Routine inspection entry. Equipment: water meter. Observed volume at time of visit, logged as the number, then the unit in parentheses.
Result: 5.44 (m³)
